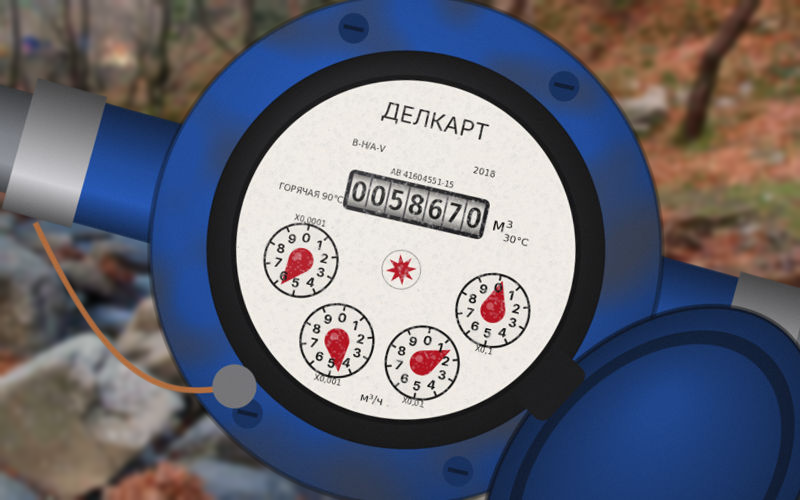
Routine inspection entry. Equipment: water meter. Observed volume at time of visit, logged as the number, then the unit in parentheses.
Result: 58670.0145 (m³)
